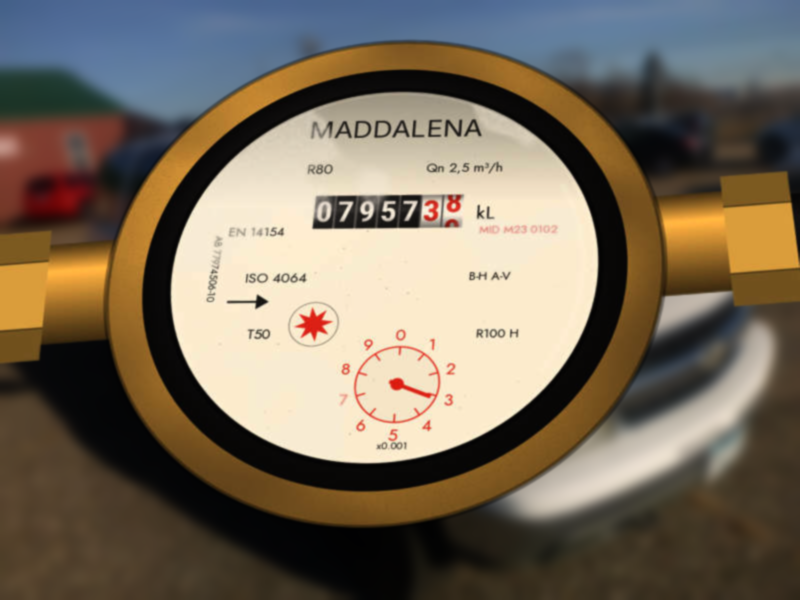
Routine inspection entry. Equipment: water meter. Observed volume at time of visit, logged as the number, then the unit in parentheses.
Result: 7957.383 (kL)
